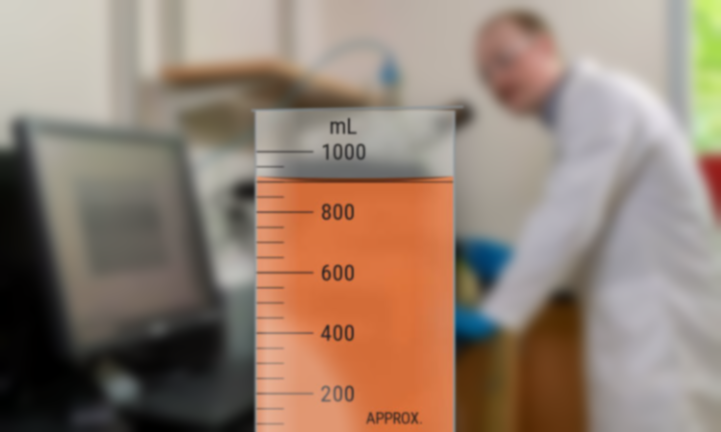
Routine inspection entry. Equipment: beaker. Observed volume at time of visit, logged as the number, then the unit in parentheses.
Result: 900 (mL)
